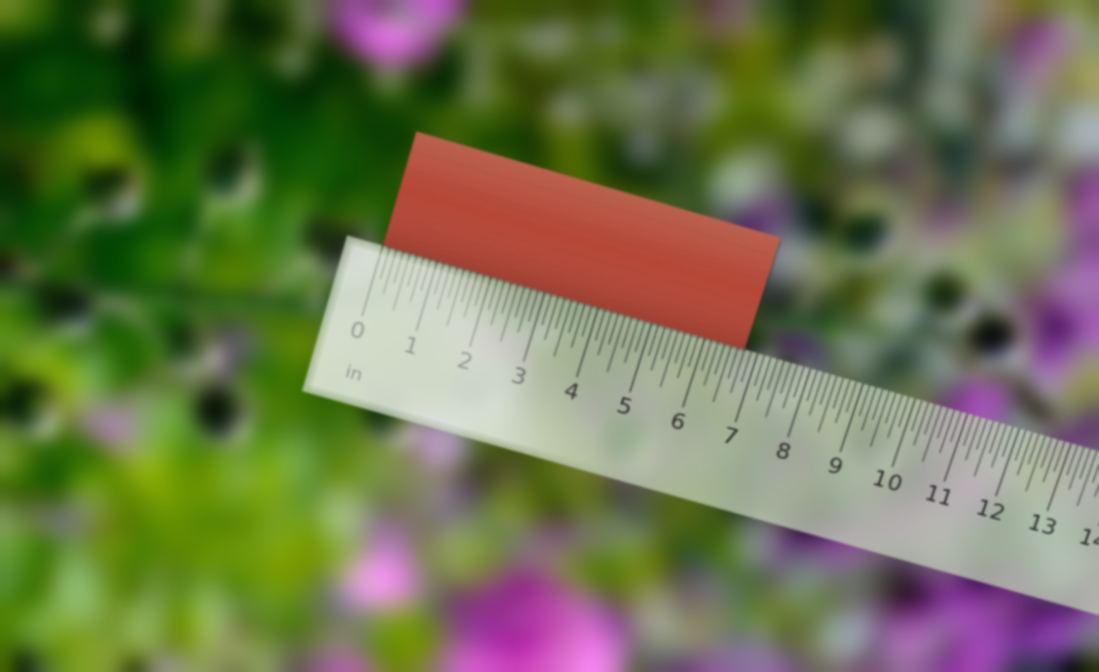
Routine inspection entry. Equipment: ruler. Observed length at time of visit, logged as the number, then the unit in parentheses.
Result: 6.75 (in)
